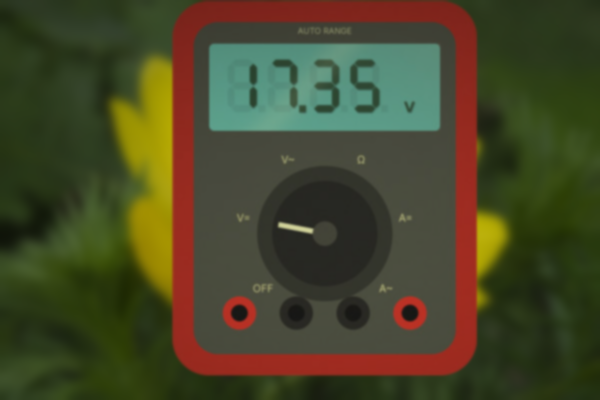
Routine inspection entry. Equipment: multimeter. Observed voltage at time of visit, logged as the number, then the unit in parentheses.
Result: 17.35 (V)
